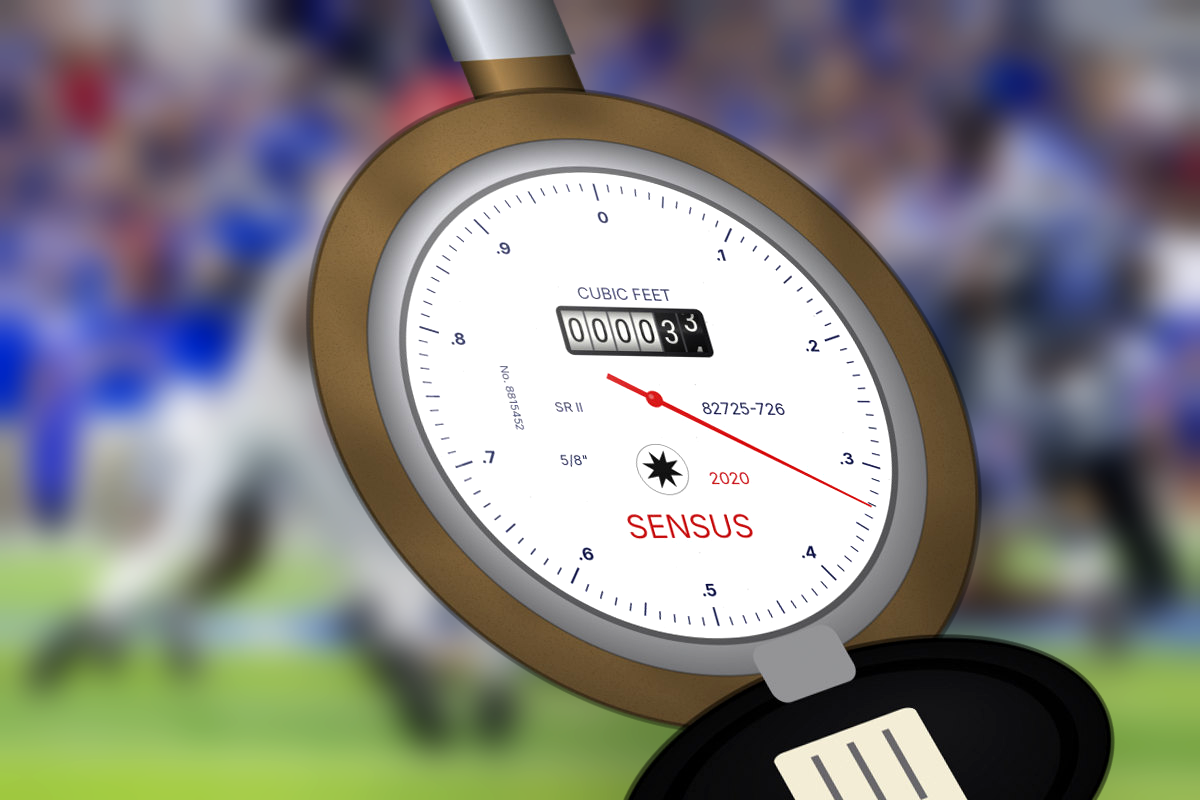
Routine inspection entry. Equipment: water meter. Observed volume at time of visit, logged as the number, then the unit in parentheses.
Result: 33.33 (ft³)
